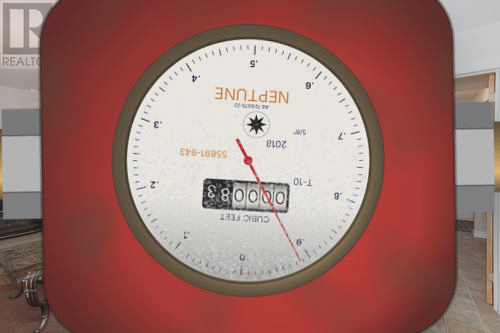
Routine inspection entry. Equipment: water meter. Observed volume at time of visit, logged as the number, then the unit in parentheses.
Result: 82.91 (ft³)
